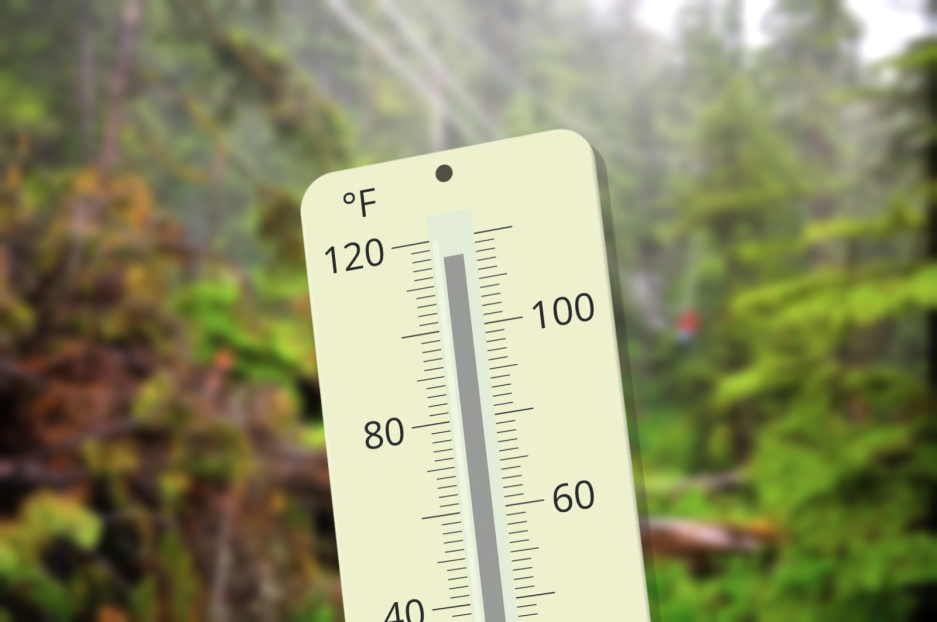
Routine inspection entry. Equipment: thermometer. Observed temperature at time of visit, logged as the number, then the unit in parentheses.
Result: 116 (°F)
